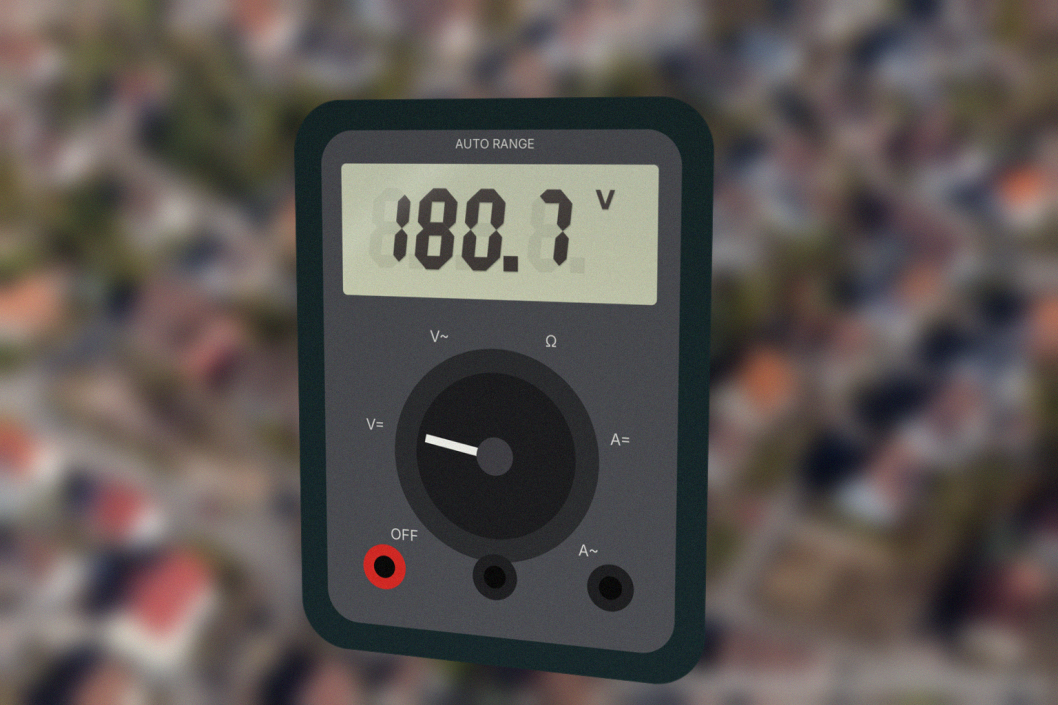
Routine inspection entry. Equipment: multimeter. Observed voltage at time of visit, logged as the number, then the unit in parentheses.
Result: 180.7 (V)
